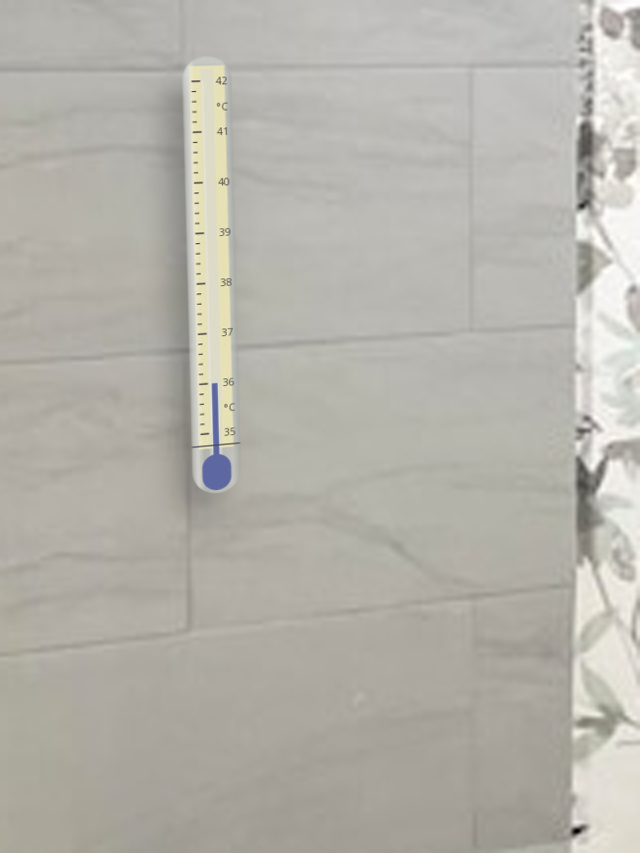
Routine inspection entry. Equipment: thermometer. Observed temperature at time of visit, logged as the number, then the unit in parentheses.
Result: 36 (°C)
